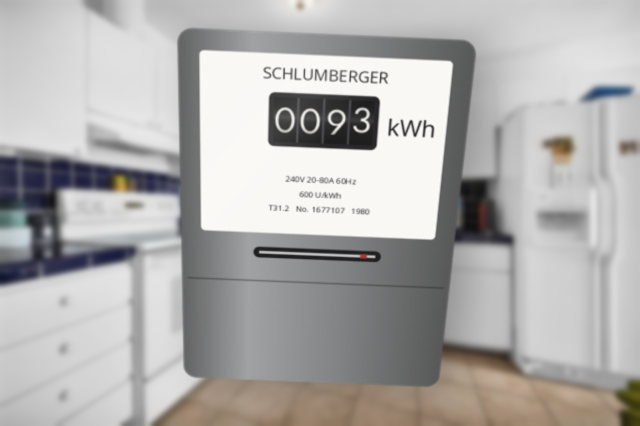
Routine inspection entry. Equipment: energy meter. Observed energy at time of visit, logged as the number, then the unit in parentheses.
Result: 93 (kWh)
